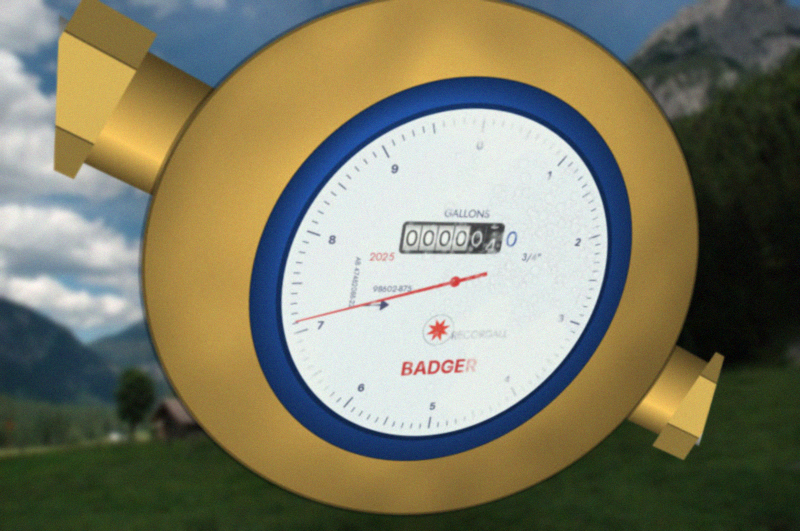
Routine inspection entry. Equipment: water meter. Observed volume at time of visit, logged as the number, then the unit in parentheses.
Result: 37.1 (gal)
